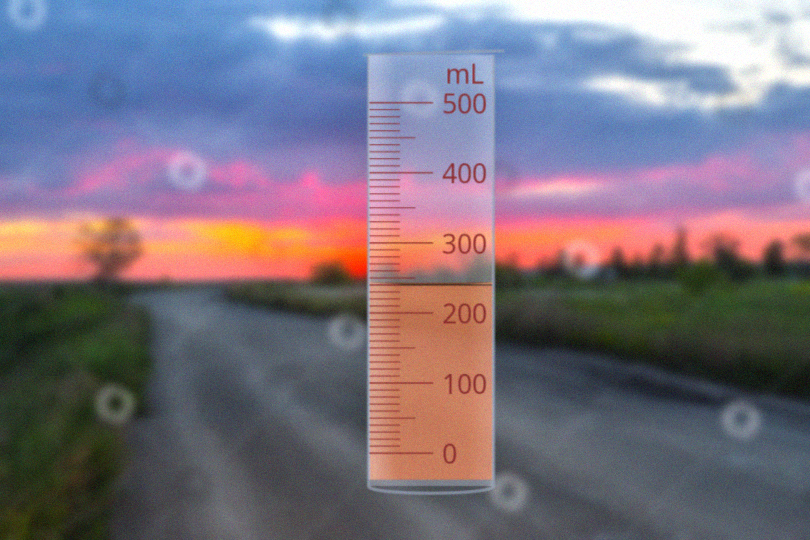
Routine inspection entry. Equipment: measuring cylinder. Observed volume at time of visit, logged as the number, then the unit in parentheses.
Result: 240 (mL)
